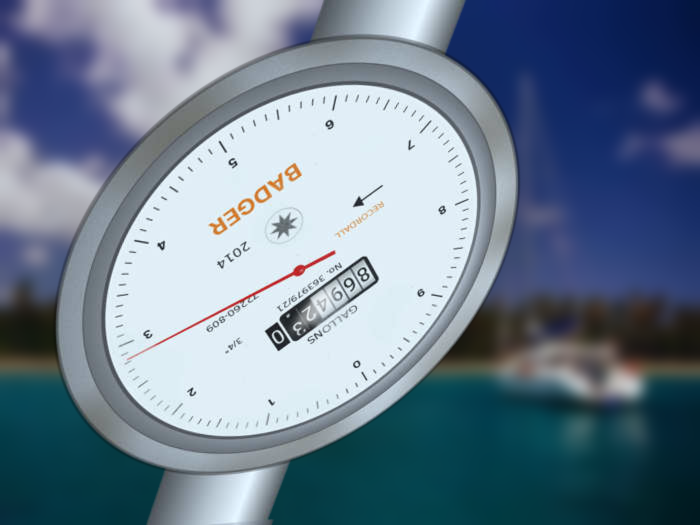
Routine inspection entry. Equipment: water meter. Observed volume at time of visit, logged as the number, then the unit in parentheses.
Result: 8694232.8 (gal)
